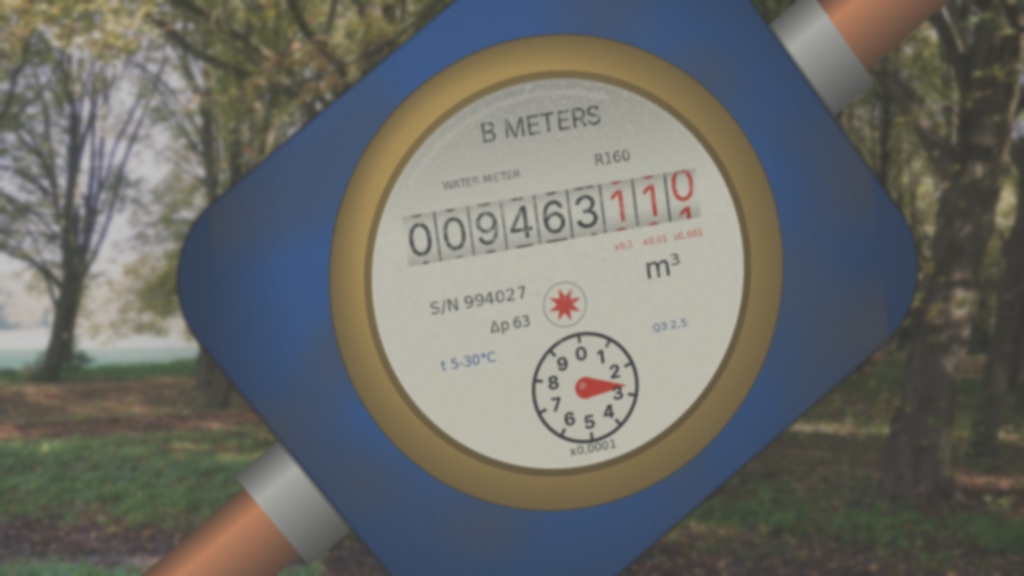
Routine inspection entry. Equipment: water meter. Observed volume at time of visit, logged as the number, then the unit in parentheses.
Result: 9463.1102 (m³)
